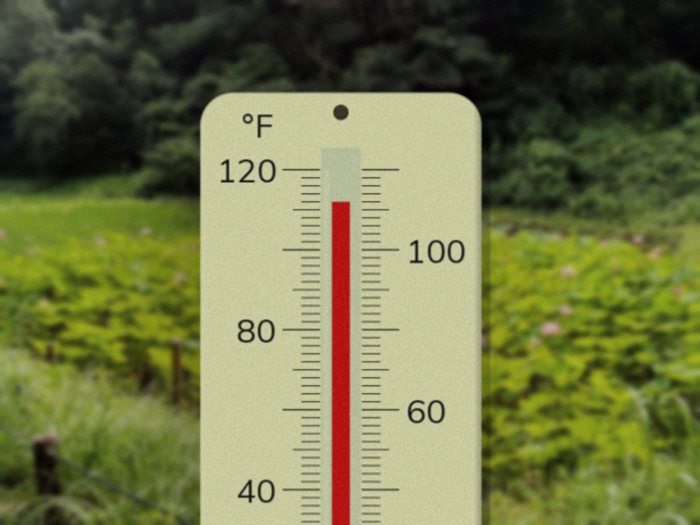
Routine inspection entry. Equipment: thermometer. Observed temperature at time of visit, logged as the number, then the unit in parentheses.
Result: 112 (°F)
